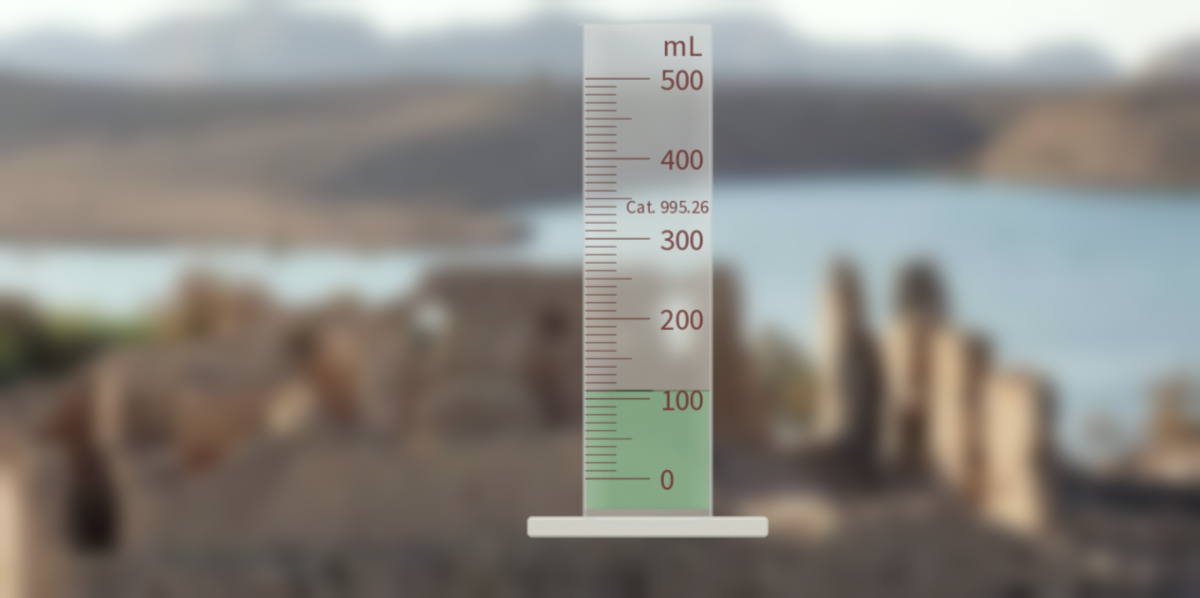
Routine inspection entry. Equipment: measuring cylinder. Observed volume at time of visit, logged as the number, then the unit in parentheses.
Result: 110 (mL)
